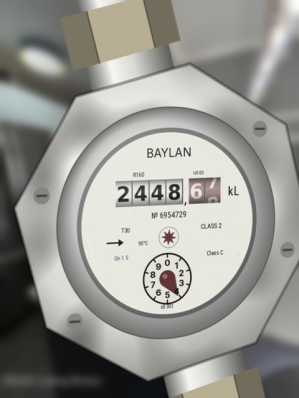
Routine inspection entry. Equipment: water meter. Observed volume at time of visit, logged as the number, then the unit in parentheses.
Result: 2448.674 (kL)
